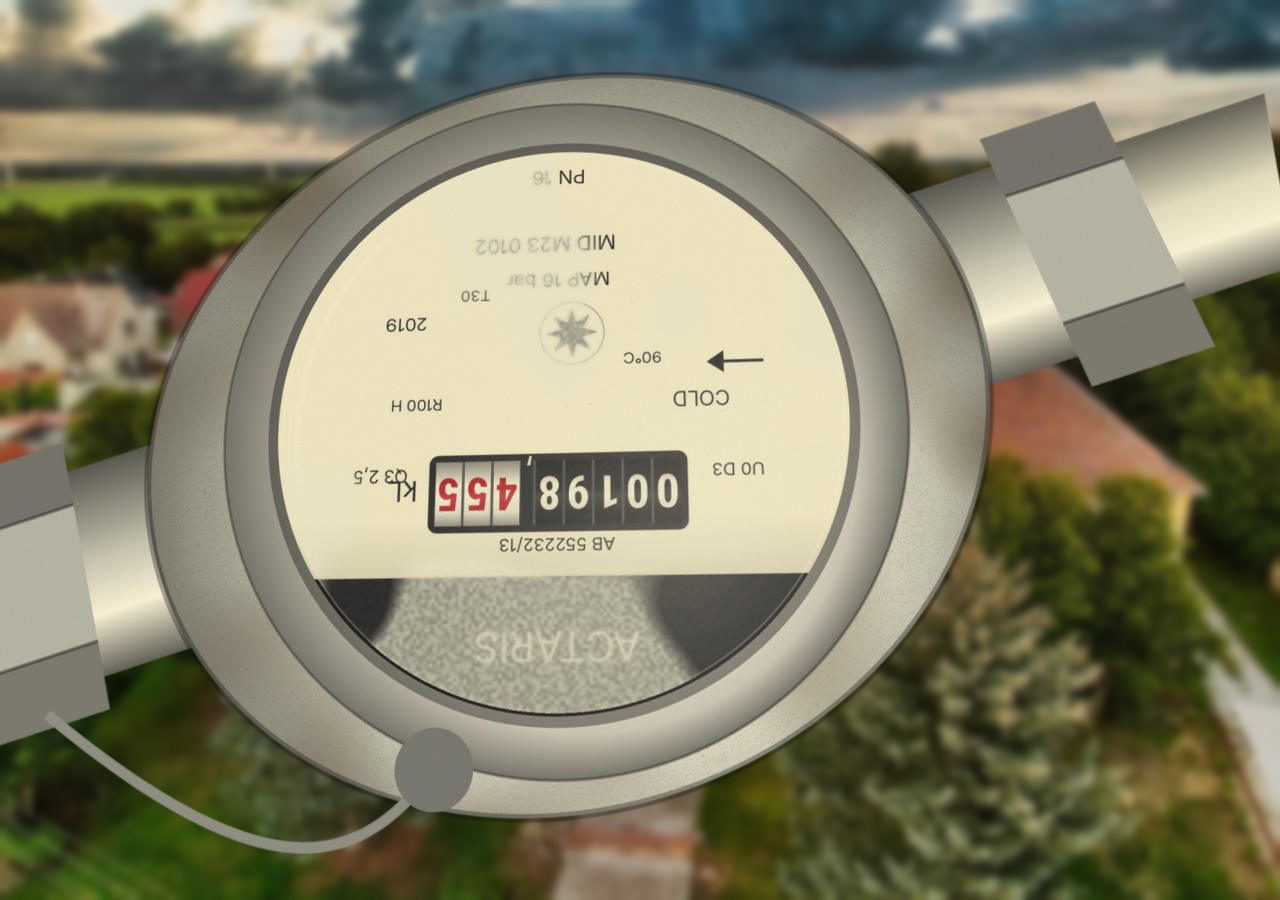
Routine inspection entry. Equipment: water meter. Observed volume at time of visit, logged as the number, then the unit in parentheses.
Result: 198.455 (kL)
